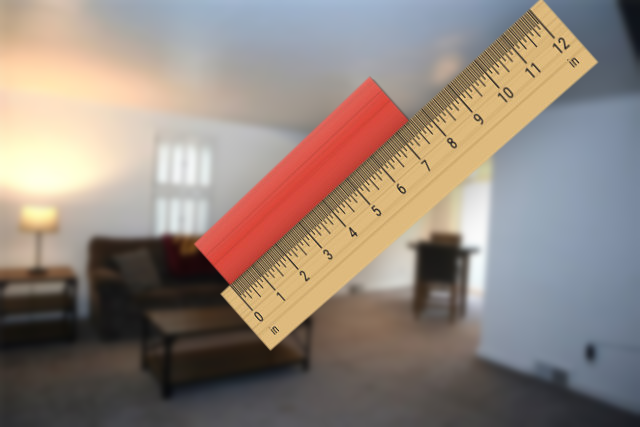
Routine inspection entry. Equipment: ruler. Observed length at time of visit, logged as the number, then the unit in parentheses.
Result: 7.5 (in)
